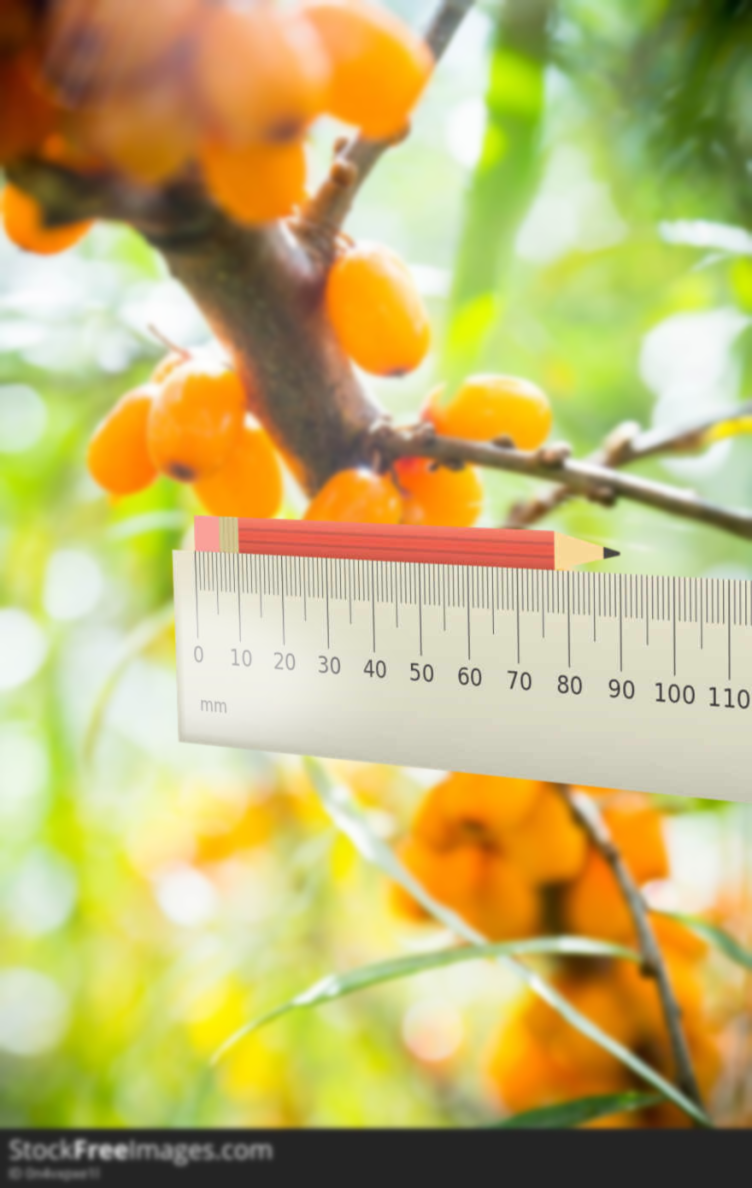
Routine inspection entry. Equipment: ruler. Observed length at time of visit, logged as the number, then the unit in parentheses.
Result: 90 (mm)
